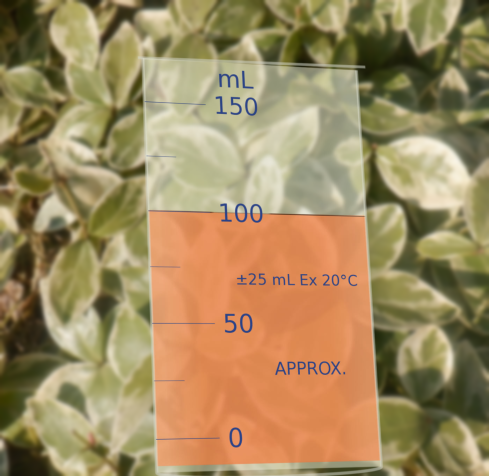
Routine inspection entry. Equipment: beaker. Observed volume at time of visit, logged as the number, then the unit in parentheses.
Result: 100 (mL)
